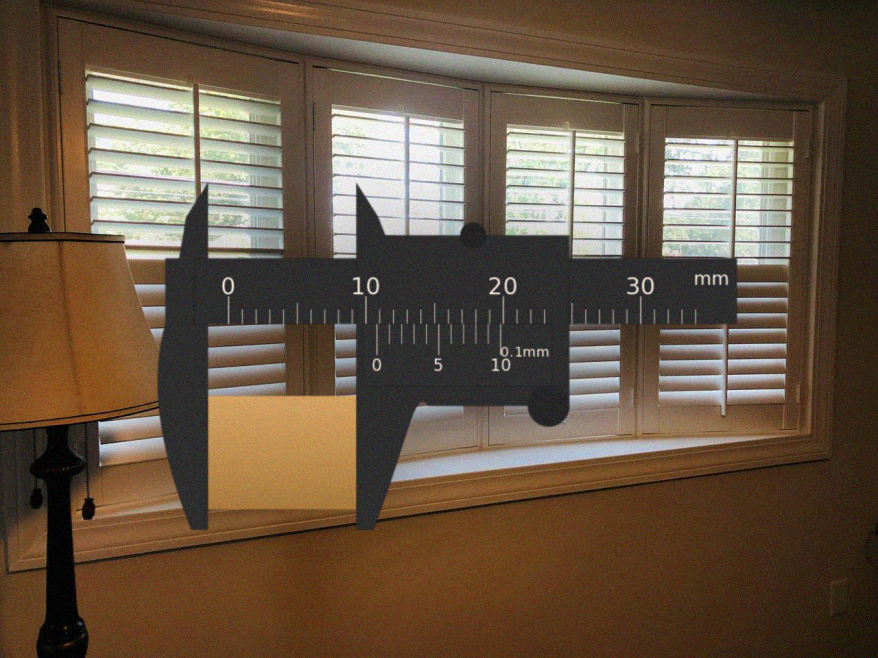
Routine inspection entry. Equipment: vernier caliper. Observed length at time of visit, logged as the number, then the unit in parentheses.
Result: 10.8 (mm)
